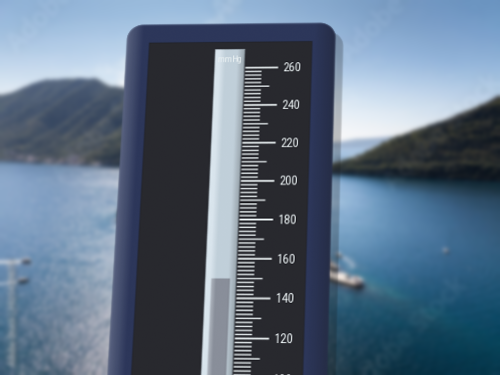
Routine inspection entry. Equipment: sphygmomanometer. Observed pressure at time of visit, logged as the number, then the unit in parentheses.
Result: 150 (mmHg)
